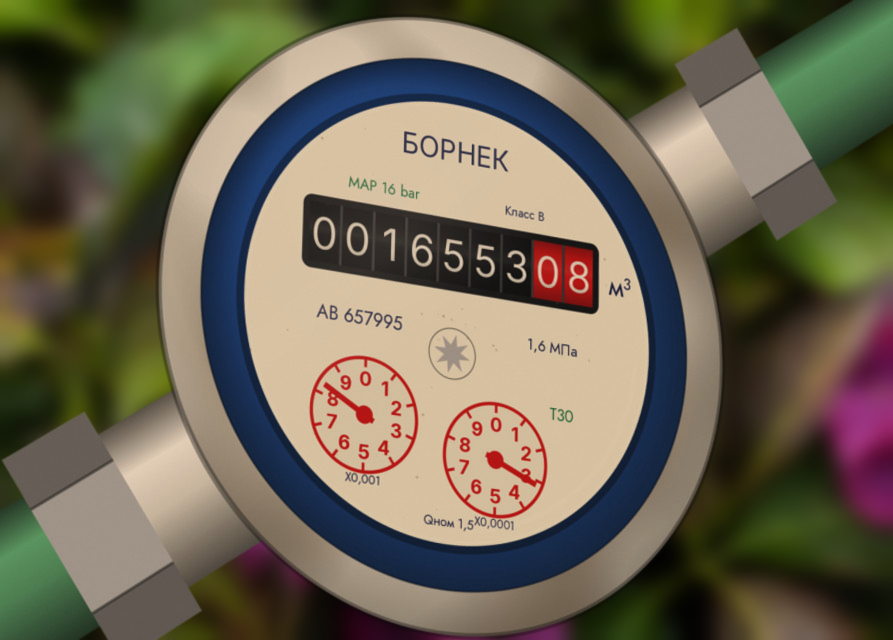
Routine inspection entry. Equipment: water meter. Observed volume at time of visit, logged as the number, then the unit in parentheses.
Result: 16553.0883 (m³)
